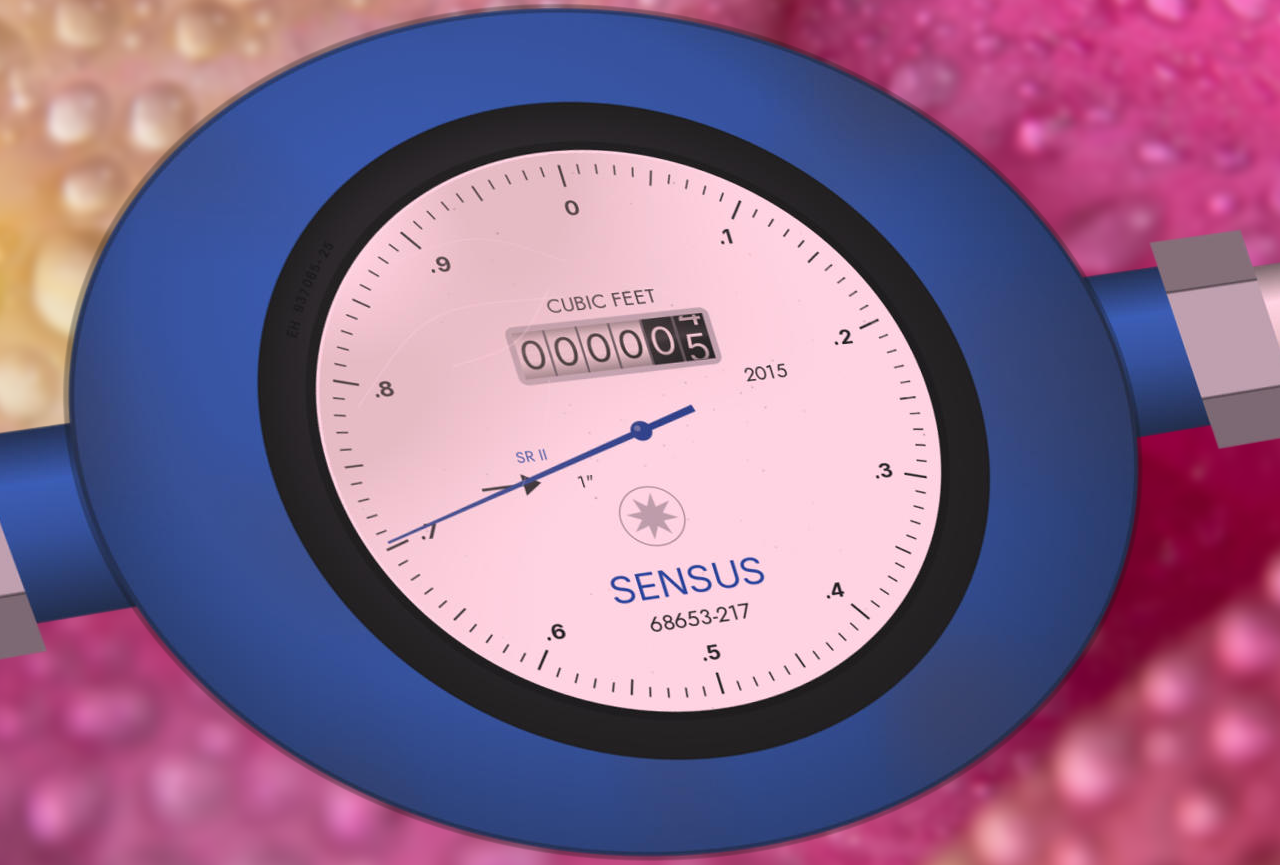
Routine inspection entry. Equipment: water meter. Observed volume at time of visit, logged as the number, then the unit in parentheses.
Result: 4.70 (ft³)
